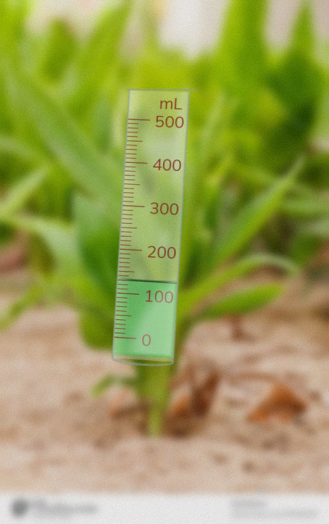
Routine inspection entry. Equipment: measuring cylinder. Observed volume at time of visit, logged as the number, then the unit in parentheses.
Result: 130 (mL)
